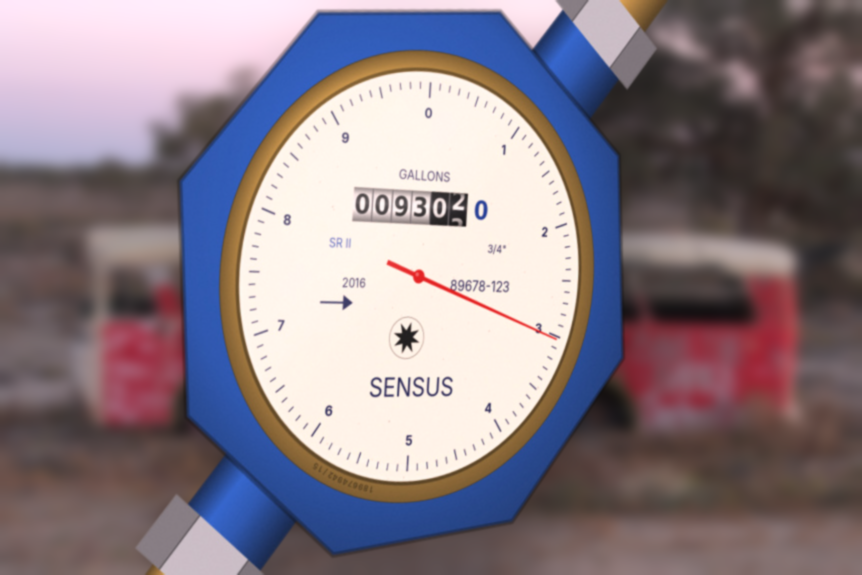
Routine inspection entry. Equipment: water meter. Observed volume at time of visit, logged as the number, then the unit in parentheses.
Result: 93023.0 (gal)
